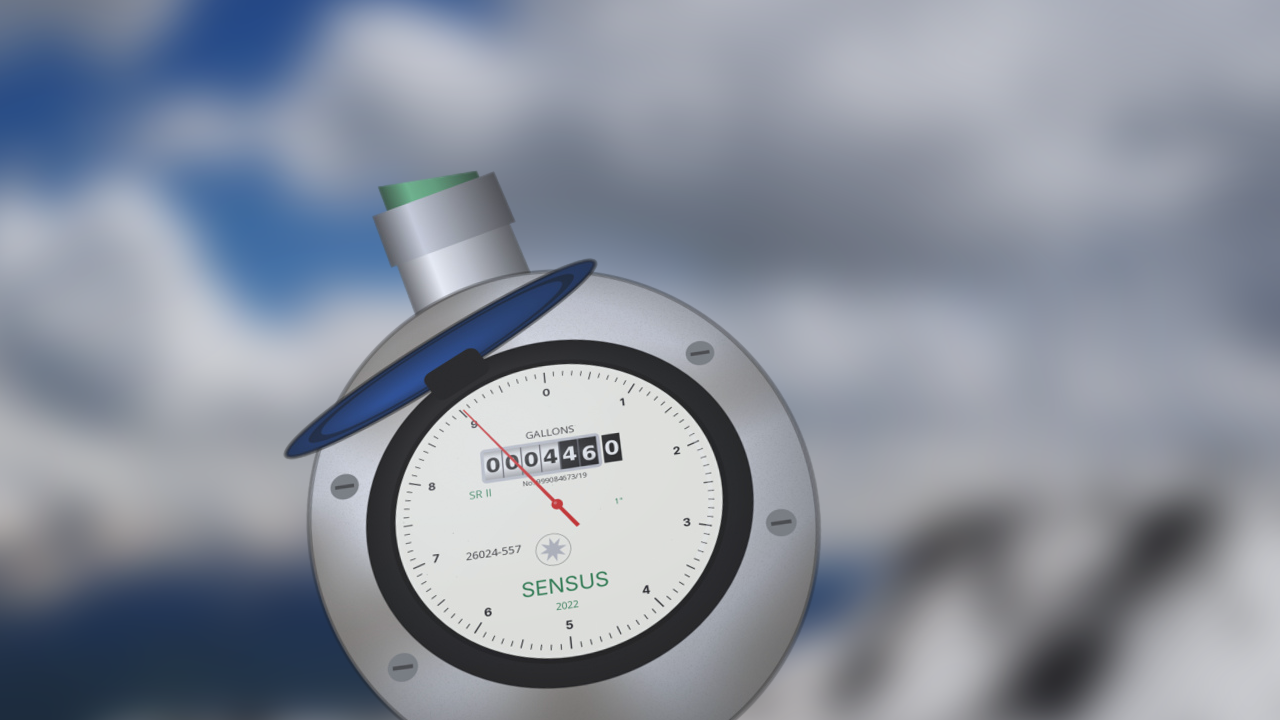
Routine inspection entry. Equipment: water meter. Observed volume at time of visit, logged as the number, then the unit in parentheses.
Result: 4459.0 (gal)
